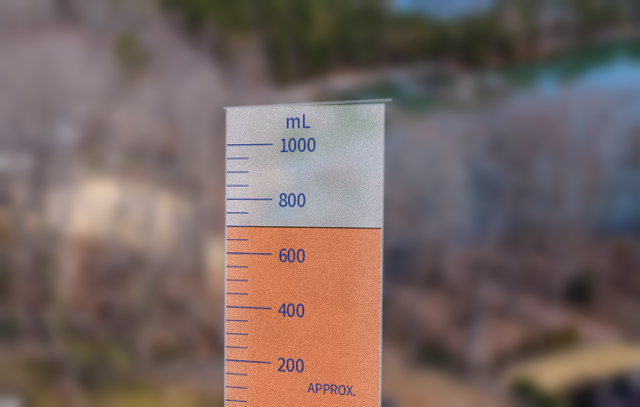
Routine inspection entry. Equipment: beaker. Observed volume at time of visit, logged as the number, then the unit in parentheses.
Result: 700 (mL)
